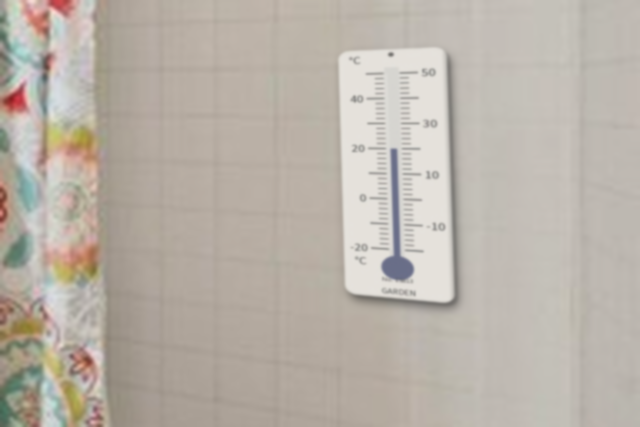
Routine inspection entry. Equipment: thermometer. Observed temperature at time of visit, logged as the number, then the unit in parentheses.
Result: 20 (°C)
